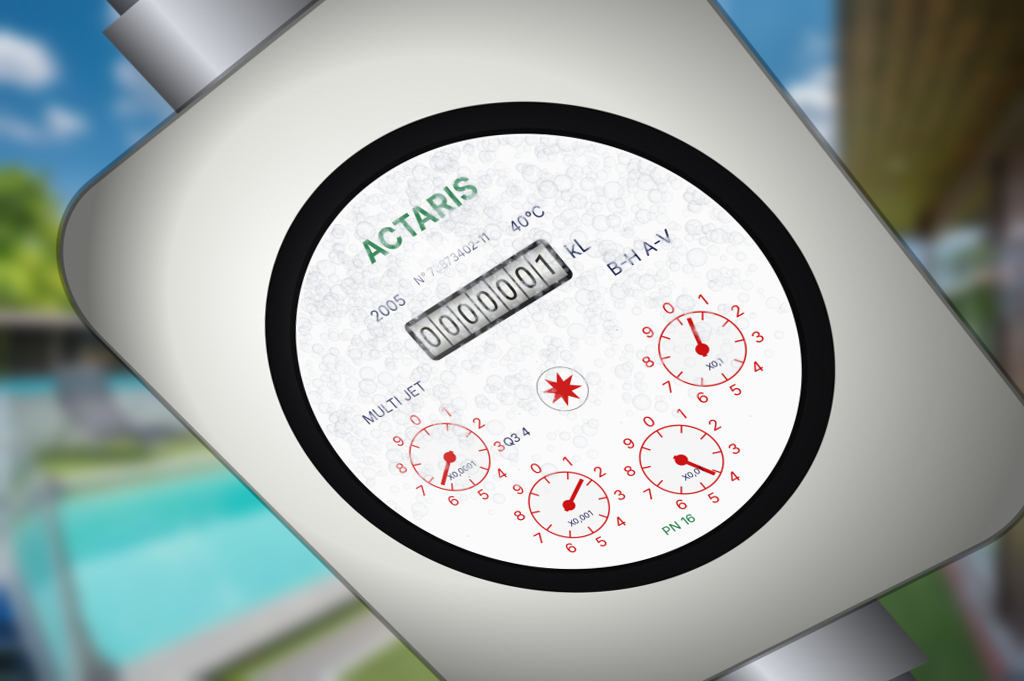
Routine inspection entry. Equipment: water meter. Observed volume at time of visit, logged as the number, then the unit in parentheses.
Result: 1.0416 (kL)
